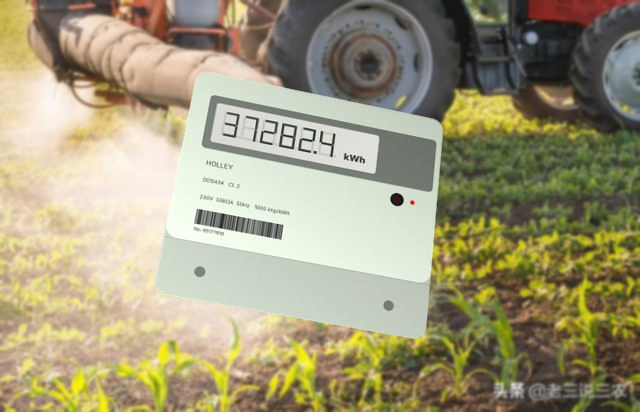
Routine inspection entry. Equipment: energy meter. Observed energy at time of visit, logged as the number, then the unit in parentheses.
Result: 37282.4 (kWh)
